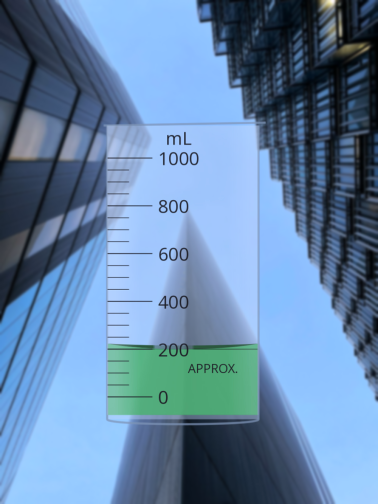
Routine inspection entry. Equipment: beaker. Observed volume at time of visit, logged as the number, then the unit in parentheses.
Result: 200 (mL)
